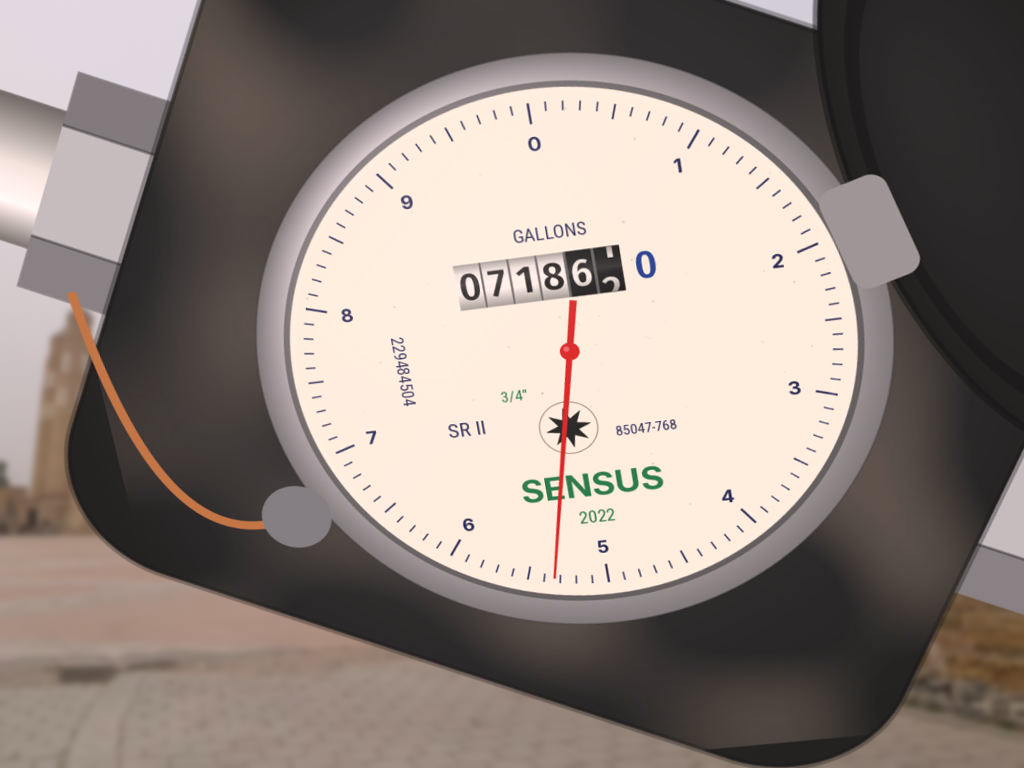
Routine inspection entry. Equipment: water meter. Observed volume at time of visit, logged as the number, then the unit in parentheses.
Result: 718615.3 (gal)
